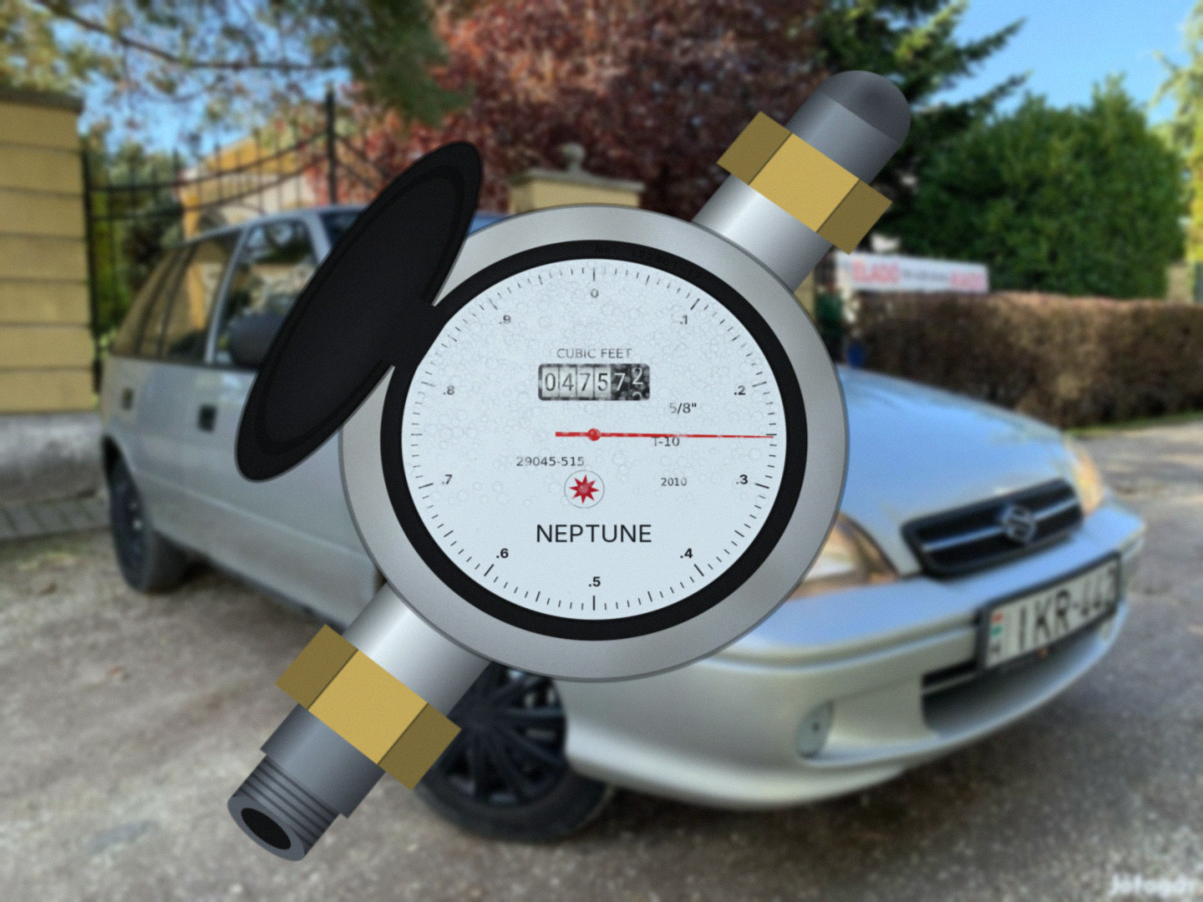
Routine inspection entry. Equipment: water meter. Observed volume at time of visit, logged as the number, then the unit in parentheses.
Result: 47572.25 (ft³)
